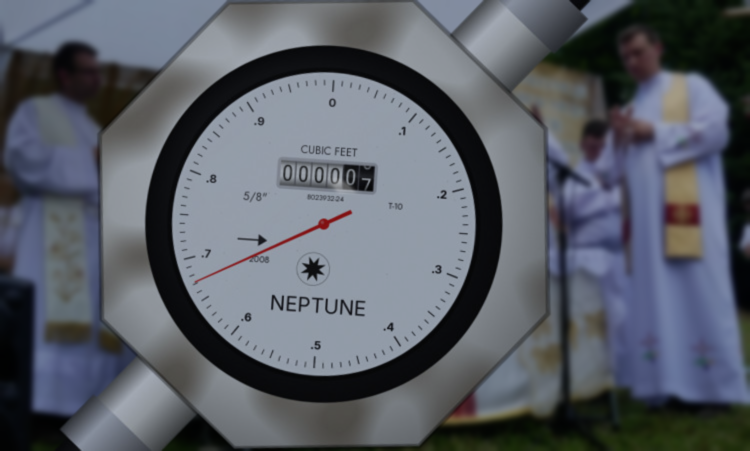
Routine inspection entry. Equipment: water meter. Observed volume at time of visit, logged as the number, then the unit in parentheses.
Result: 6.67 (ft³)
